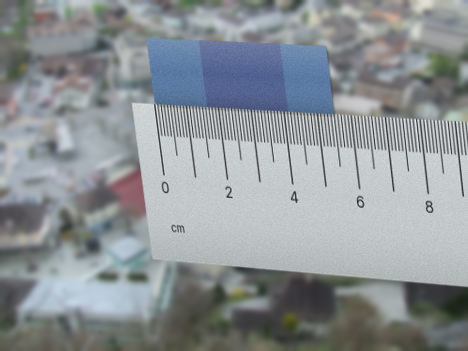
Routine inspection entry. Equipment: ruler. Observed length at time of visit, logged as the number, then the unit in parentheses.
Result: 5.5 (cm)
